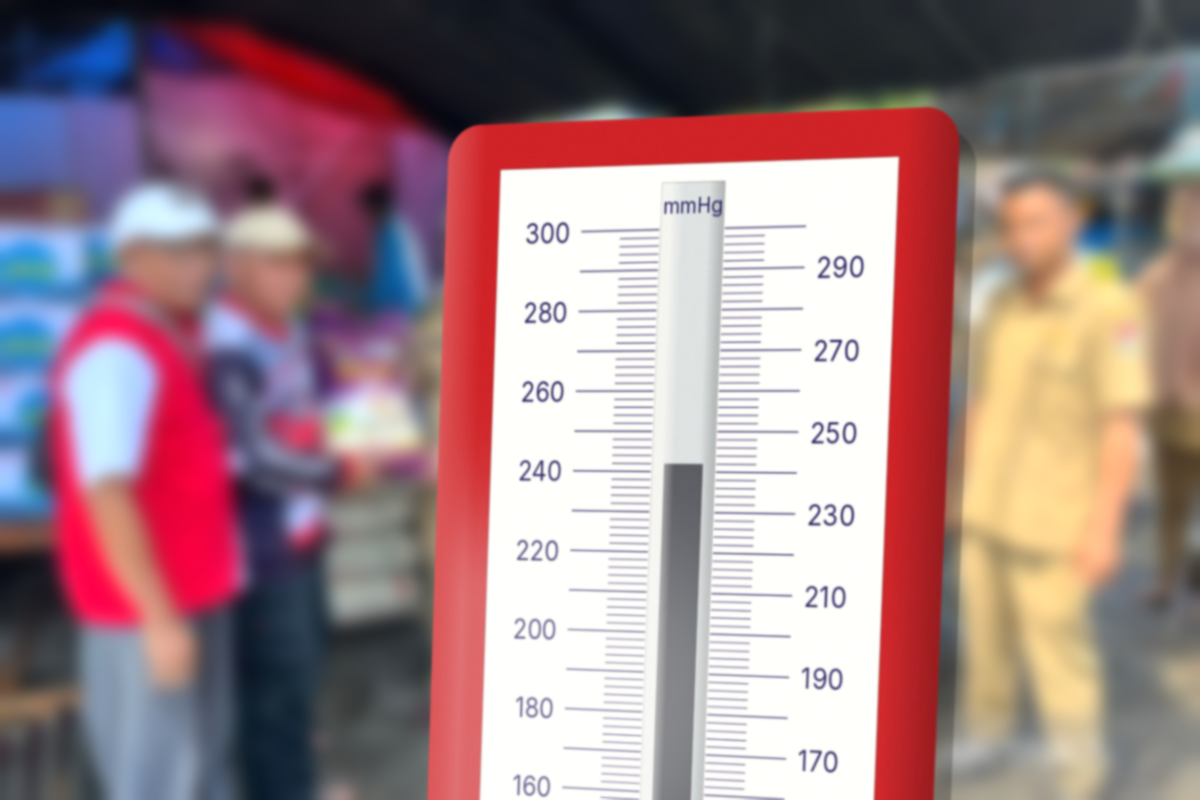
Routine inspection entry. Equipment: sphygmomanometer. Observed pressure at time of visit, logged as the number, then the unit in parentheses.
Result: 242 (mmHg)
